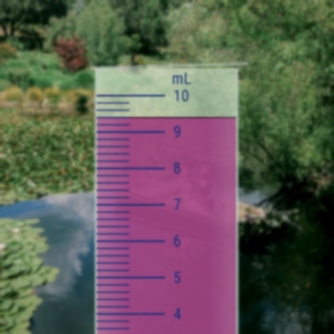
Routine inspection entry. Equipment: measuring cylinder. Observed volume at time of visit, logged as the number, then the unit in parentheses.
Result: 9.4 (mL)
